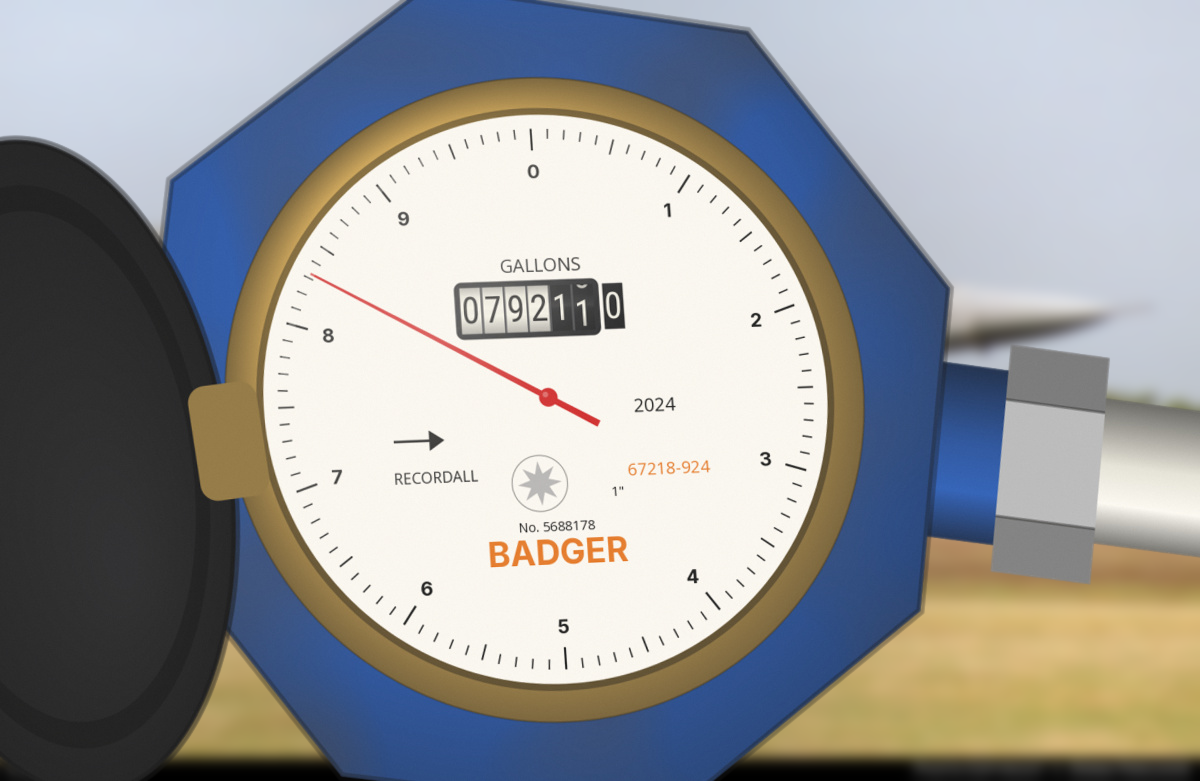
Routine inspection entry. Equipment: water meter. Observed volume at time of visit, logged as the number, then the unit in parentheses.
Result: 792108.3 (gal)
